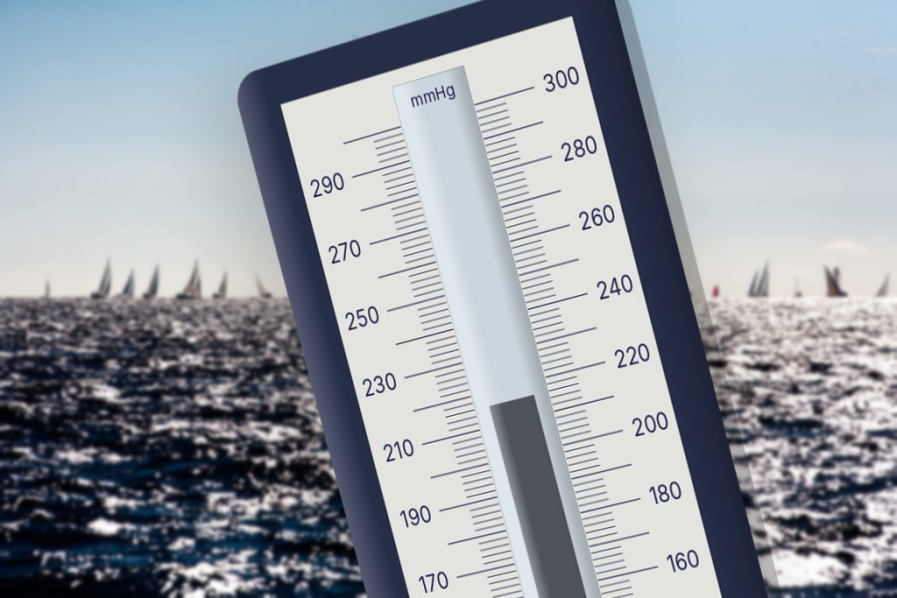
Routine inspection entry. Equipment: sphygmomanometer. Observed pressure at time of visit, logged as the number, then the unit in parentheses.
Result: 216 (mmHg)
